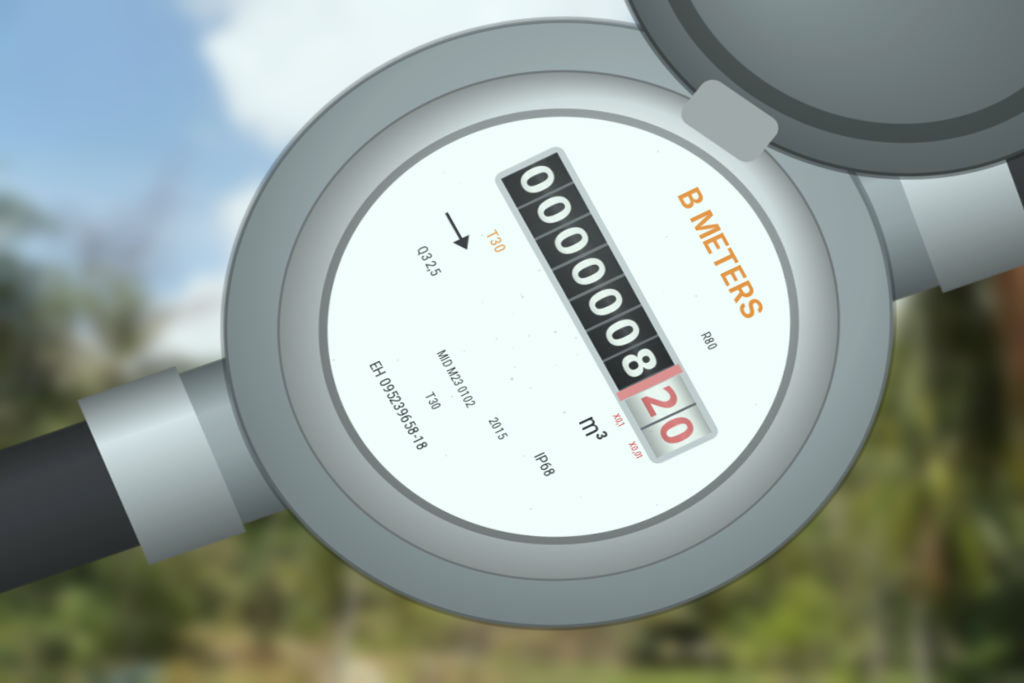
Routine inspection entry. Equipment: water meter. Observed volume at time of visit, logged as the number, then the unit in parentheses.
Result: 8.20 (m³)
